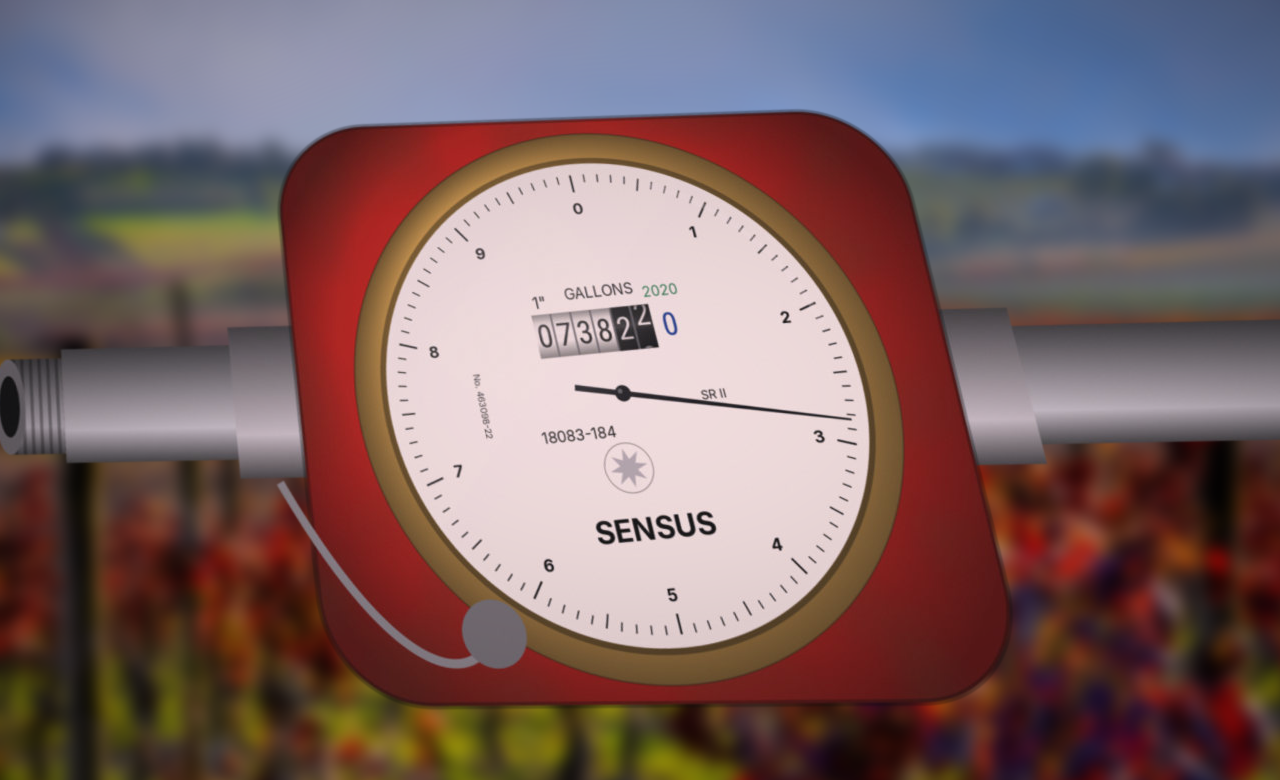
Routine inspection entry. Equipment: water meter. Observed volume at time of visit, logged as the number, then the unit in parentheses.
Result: 738222.8 (gal)
